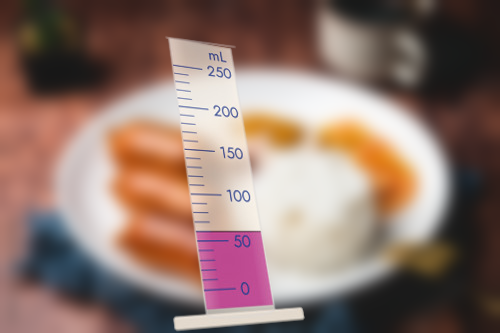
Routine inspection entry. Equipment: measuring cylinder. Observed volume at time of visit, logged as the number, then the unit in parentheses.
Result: 60 (mL)
